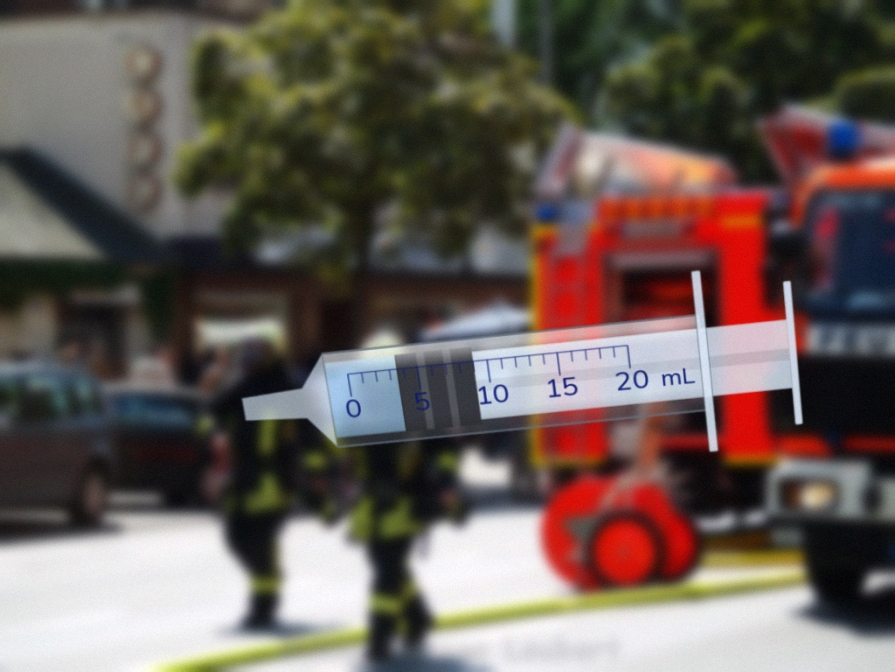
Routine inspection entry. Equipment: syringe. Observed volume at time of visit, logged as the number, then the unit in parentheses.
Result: 3.5 (mL)
